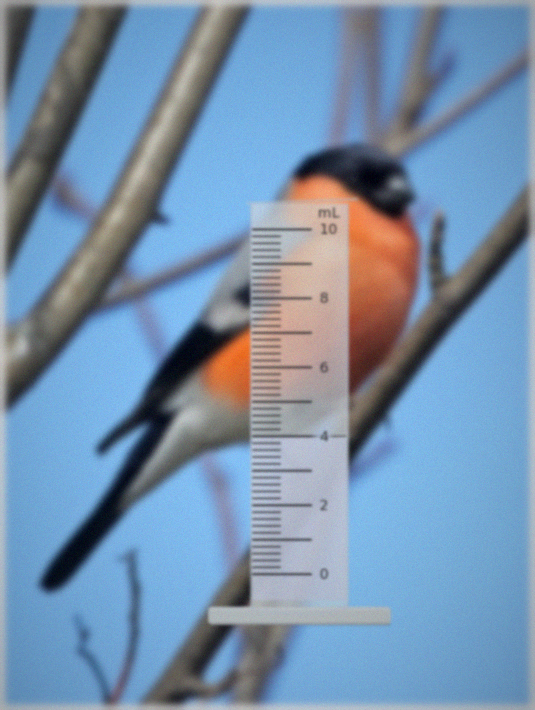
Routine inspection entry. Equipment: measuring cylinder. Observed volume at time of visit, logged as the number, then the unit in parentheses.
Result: 4 (mL)
